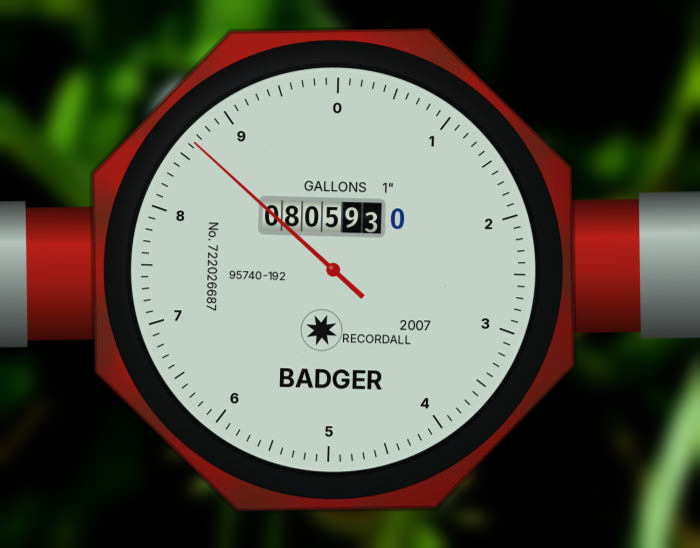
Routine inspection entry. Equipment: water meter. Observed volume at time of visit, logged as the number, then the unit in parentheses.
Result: 805928.6 (gal)
